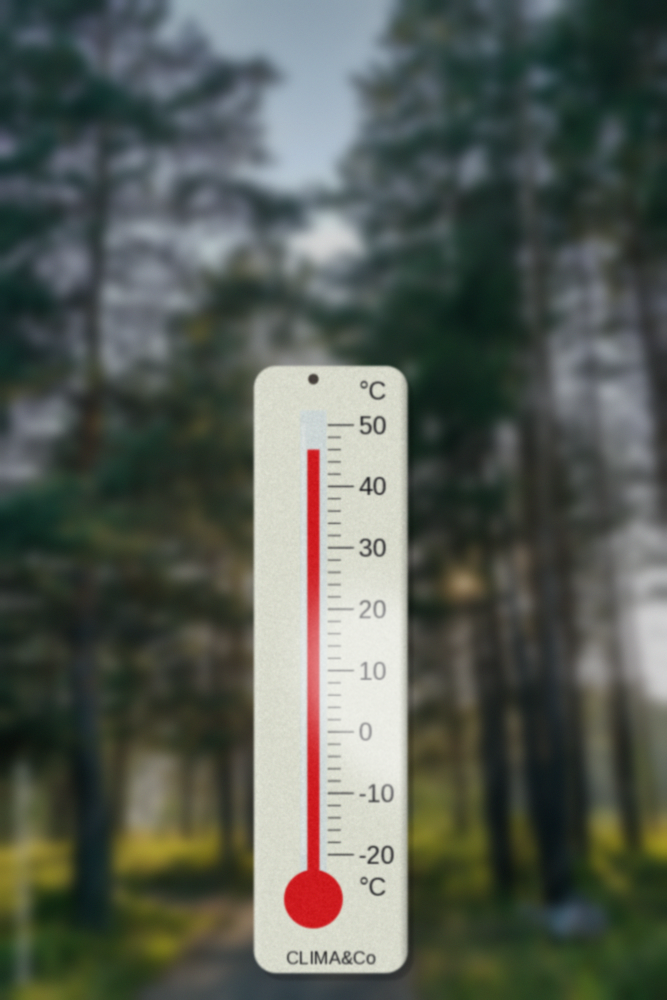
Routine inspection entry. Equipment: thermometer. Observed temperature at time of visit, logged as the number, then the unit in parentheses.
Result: 46 (°C)
